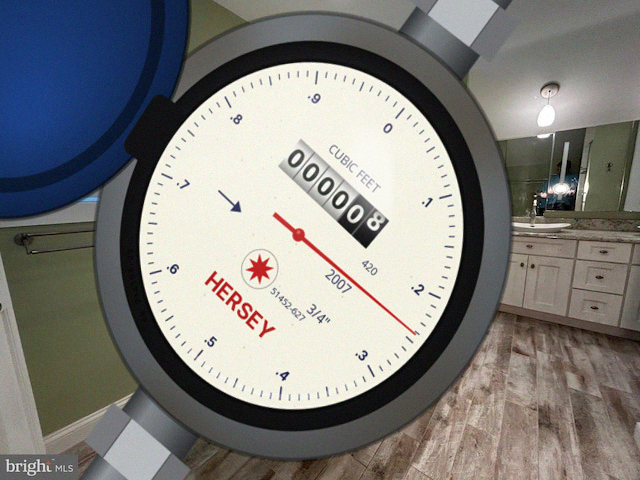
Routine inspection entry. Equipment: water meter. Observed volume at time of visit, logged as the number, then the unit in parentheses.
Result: 8.24 (ft³)
